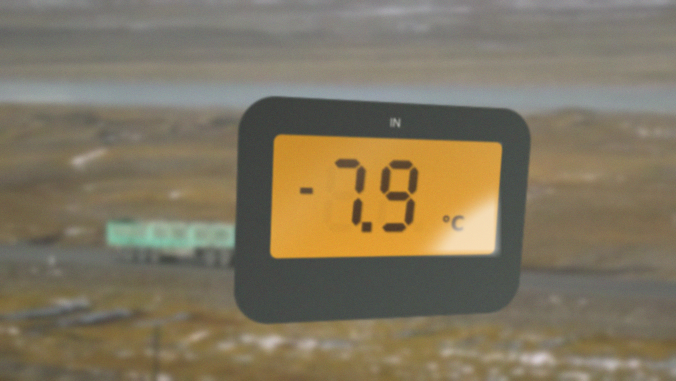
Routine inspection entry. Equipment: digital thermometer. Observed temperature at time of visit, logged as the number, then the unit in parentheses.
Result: -7.9 (°C)
